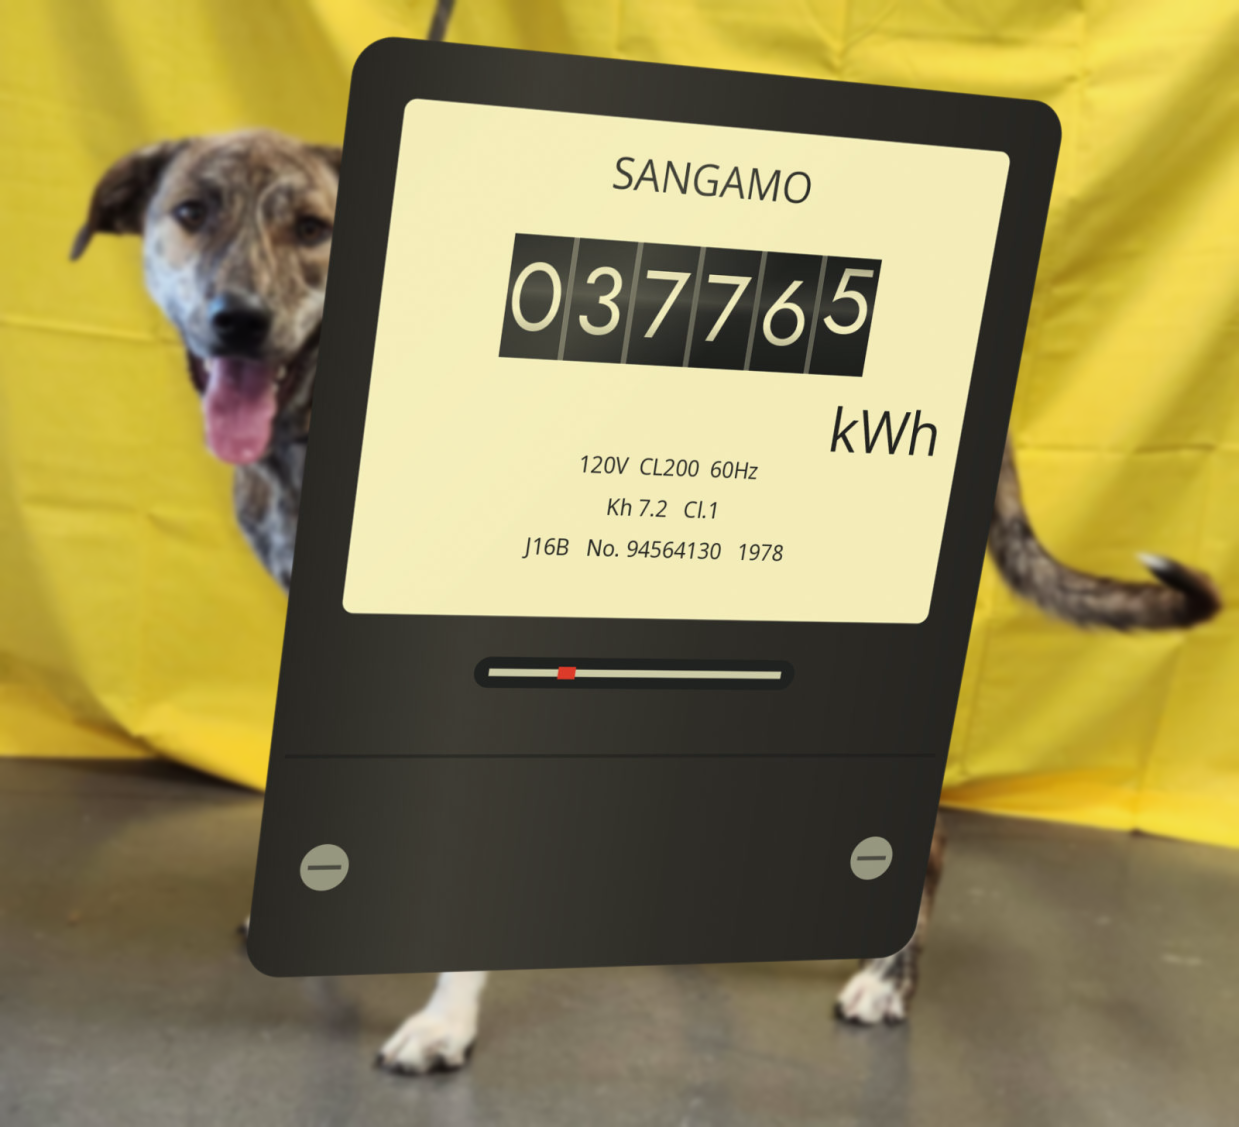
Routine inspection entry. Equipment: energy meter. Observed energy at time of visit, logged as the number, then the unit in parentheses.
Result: 37765 (kWh)
